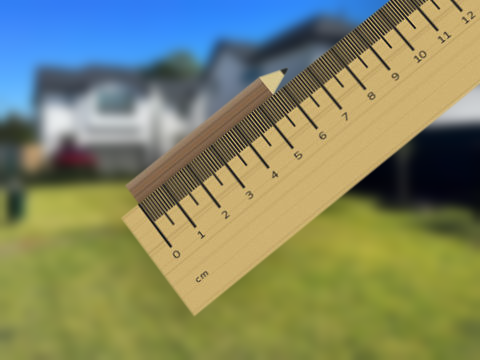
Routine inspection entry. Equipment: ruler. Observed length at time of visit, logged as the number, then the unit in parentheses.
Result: 6.5 (cm)
